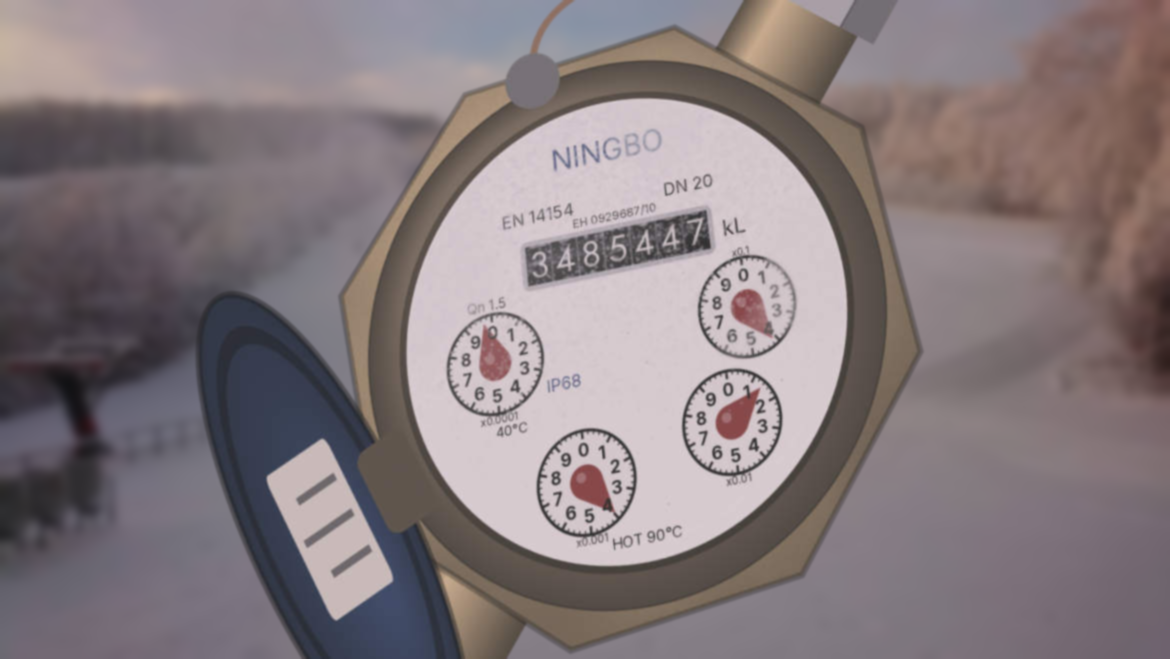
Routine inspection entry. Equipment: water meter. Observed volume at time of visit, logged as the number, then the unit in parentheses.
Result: 3485447.4139 (kL)
